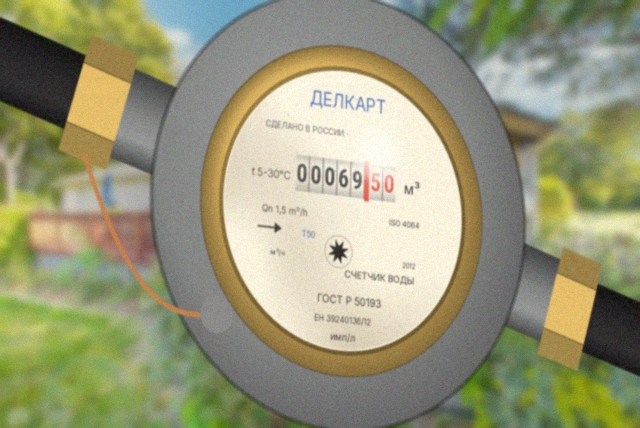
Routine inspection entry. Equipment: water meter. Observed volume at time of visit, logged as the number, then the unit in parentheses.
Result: 69.50 (m³)
